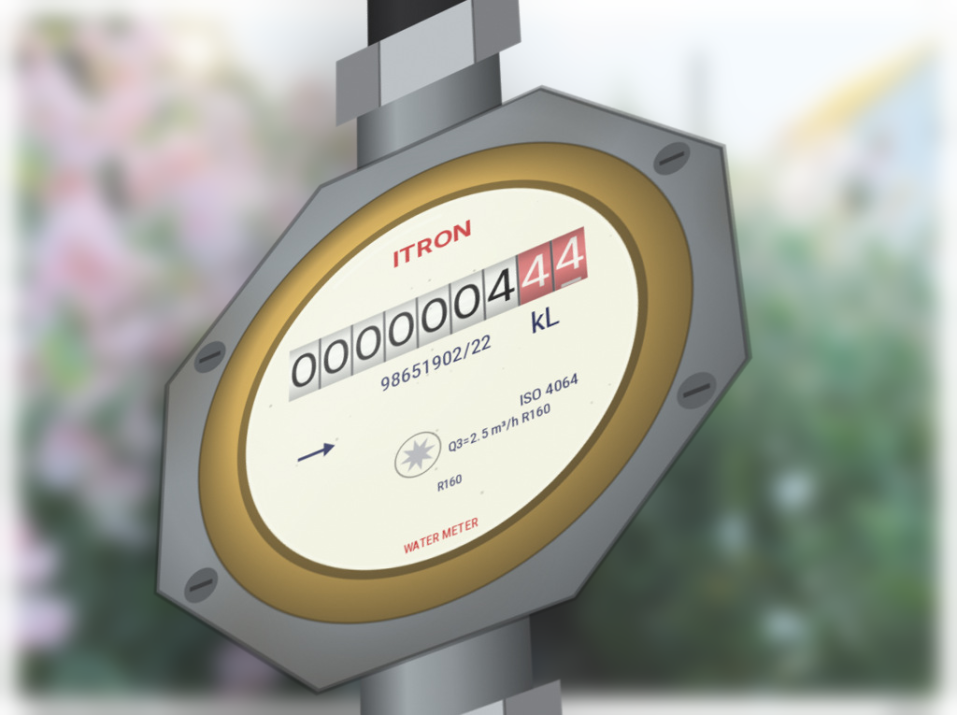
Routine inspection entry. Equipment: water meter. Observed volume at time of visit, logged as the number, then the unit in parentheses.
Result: 4.44 (kL)
